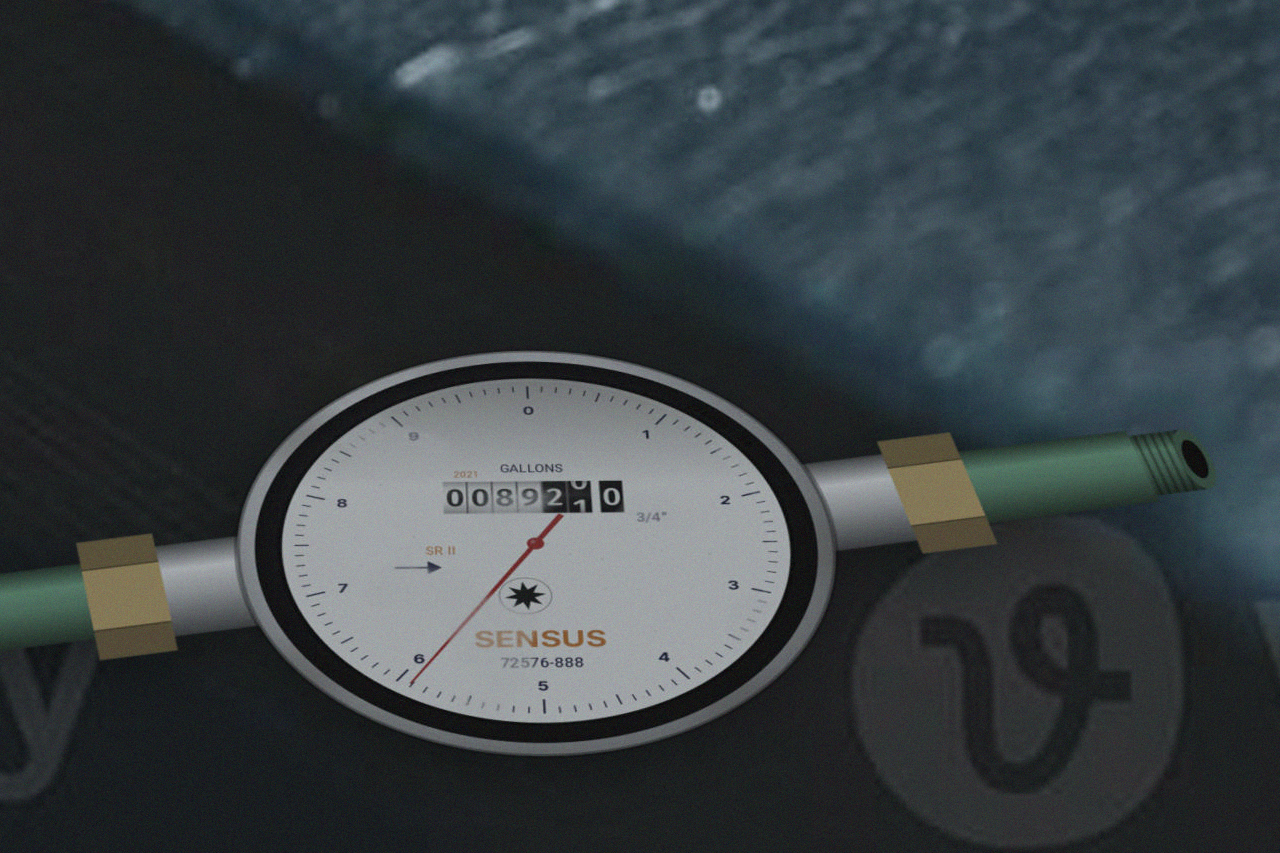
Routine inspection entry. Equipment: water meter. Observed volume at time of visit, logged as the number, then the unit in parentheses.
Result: 89205.9 (gal)
